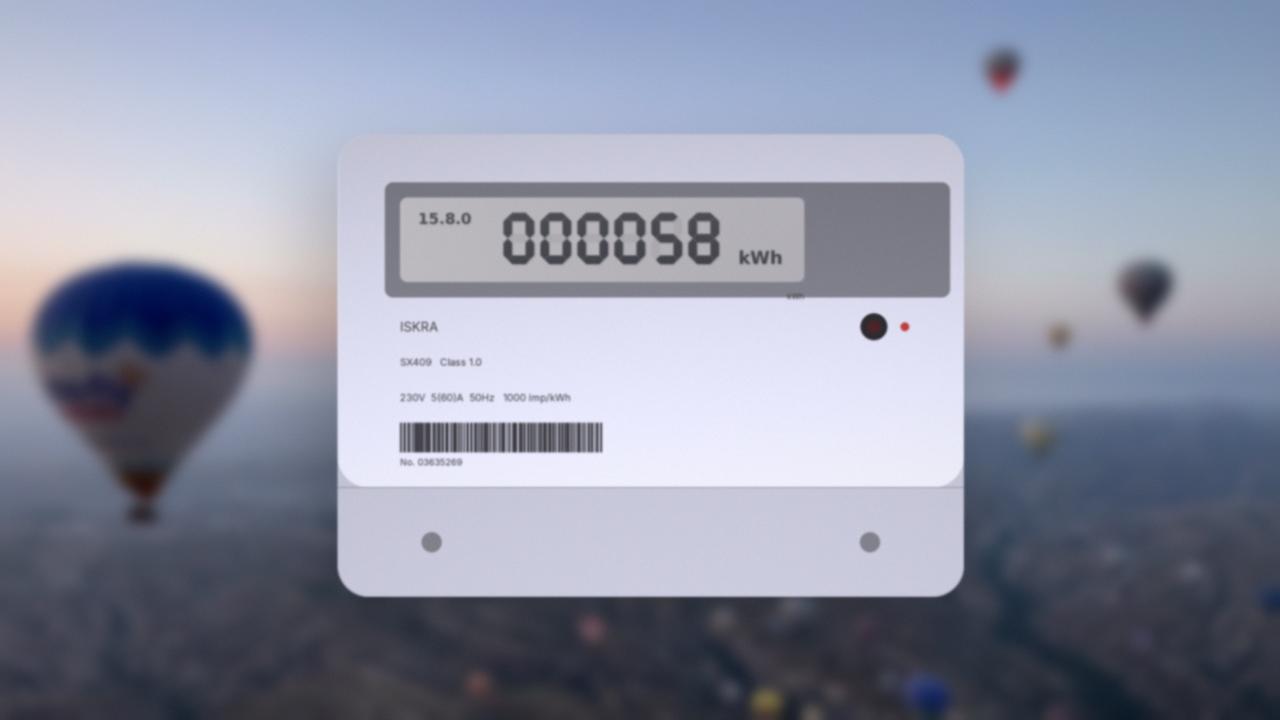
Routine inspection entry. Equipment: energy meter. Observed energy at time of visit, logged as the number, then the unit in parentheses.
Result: 58 (kWh)
